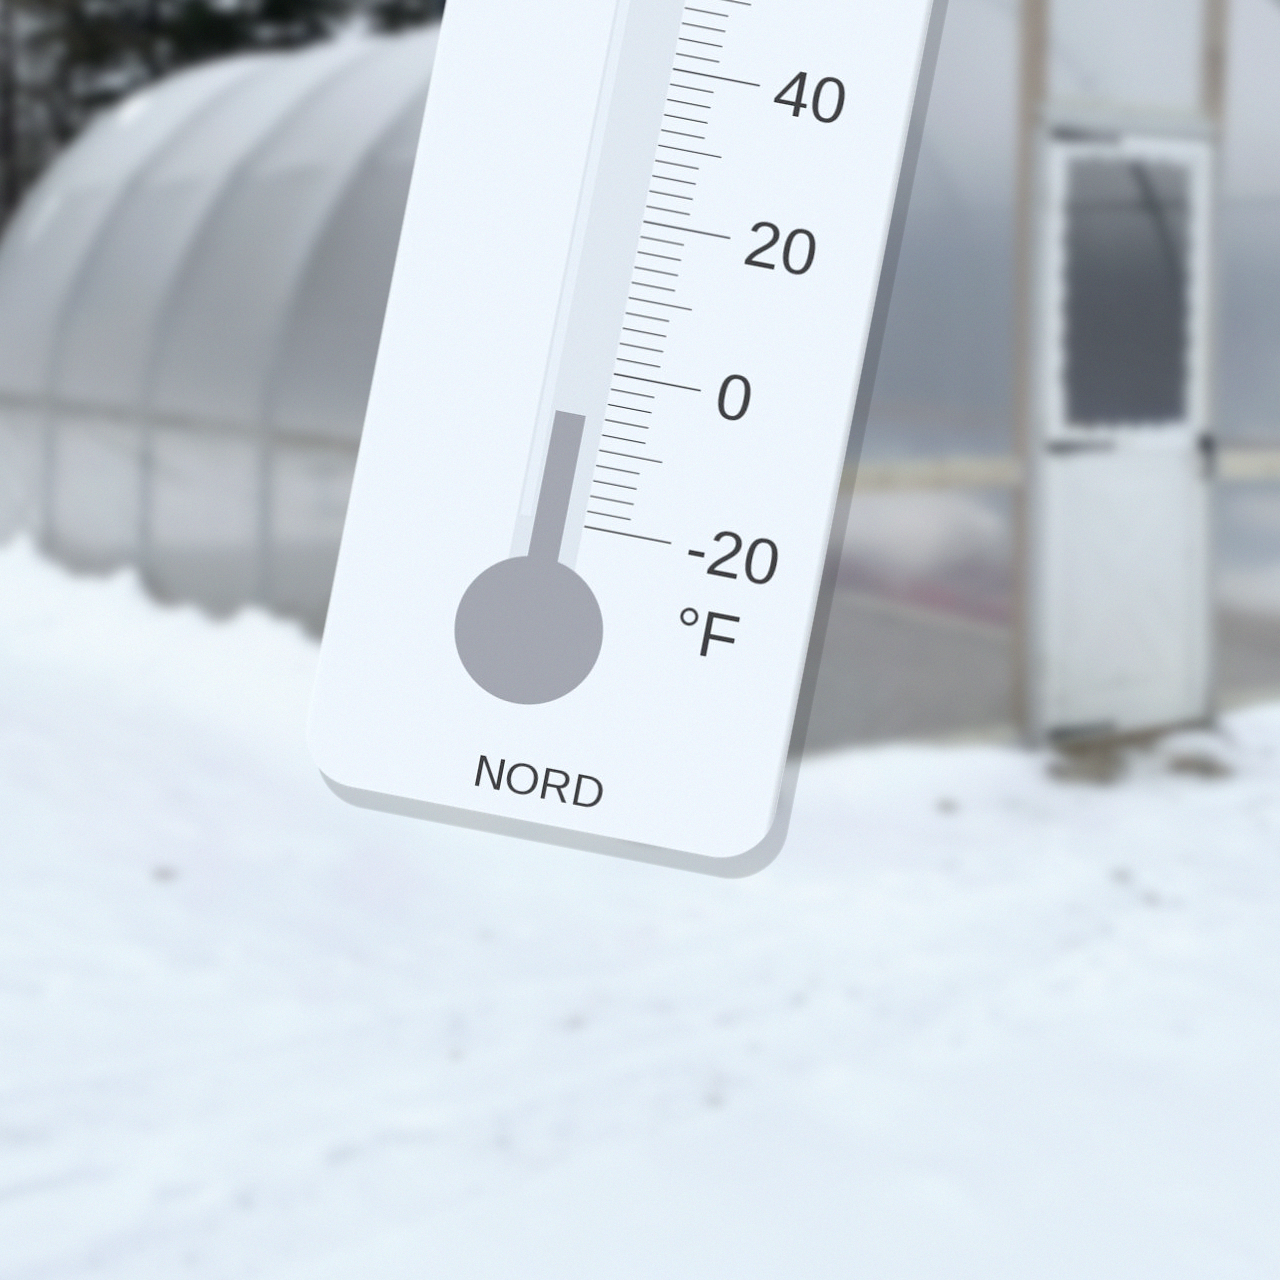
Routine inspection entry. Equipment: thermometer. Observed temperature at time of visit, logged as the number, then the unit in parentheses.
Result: -6 (°F)
